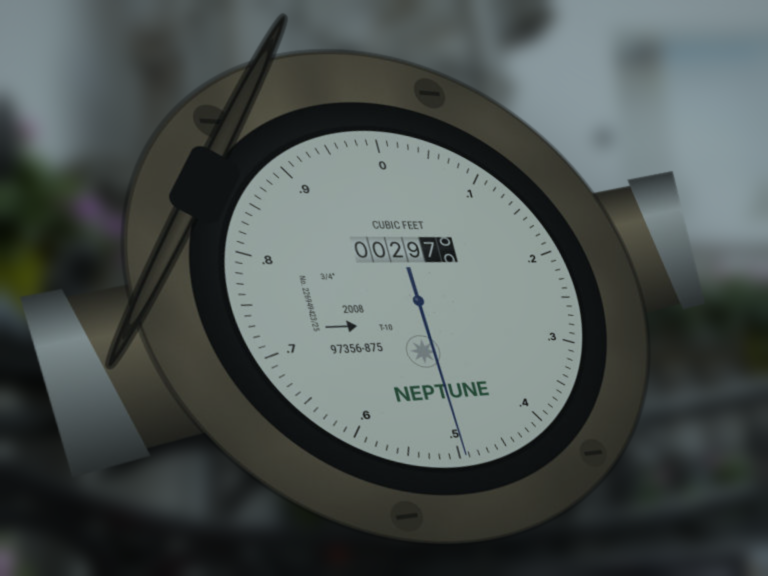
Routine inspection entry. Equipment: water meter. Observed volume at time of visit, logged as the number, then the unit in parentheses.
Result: 2978.49 (ft³)
